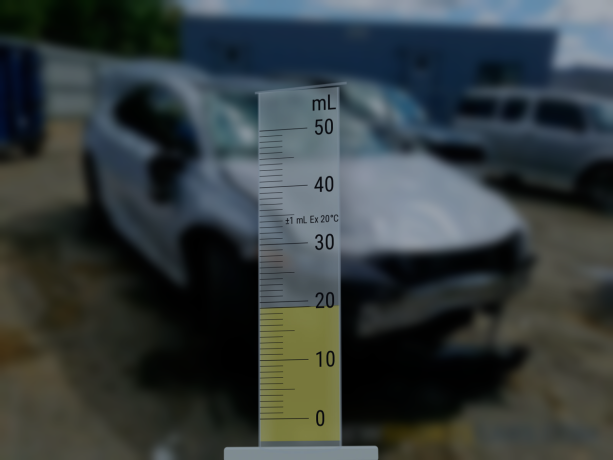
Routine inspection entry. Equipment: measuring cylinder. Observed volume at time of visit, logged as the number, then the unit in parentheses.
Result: 19 (mL)
